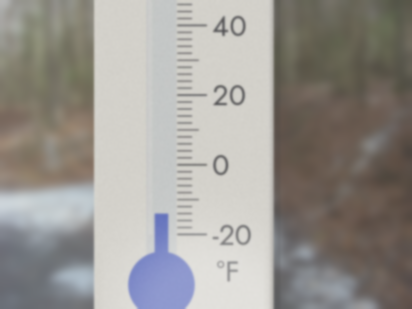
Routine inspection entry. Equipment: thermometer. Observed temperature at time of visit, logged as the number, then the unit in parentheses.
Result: -14 (°F)
